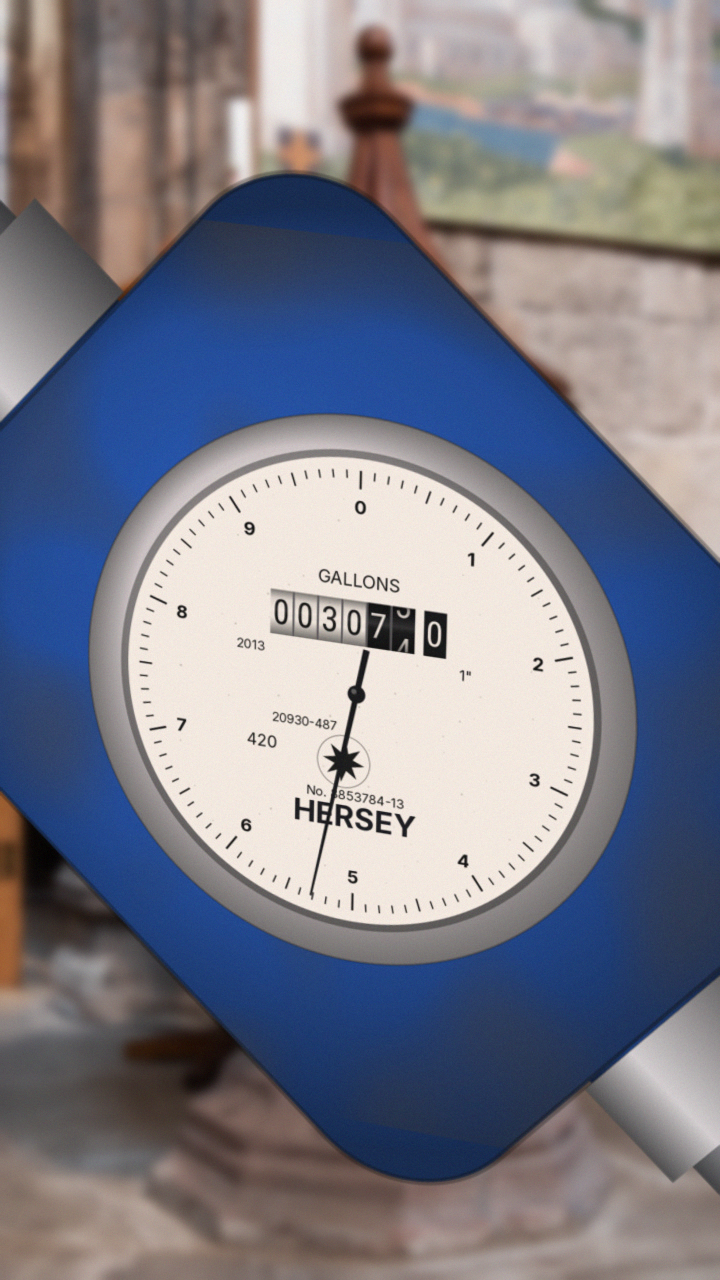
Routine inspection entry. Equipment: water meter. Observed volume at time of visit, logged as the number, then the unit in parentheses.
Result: 30735.3 (gal)
